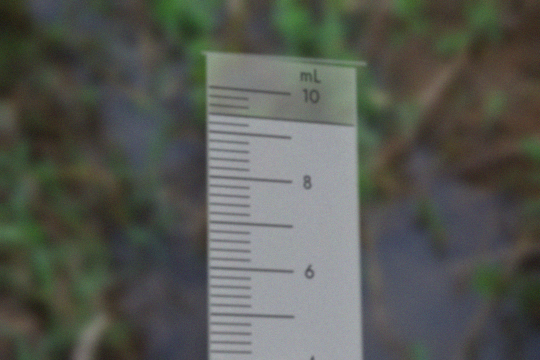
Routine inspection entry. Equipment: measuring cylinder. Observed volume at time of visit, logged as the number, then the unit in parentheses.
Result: 9.4 (mL)
